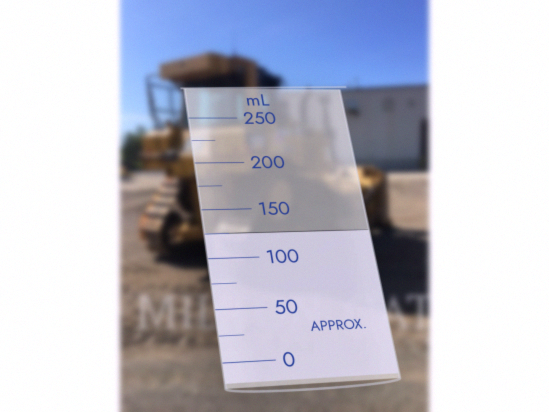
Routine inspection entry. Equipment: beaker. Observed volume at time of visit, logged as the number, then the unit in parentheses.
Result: 125 (mL)
